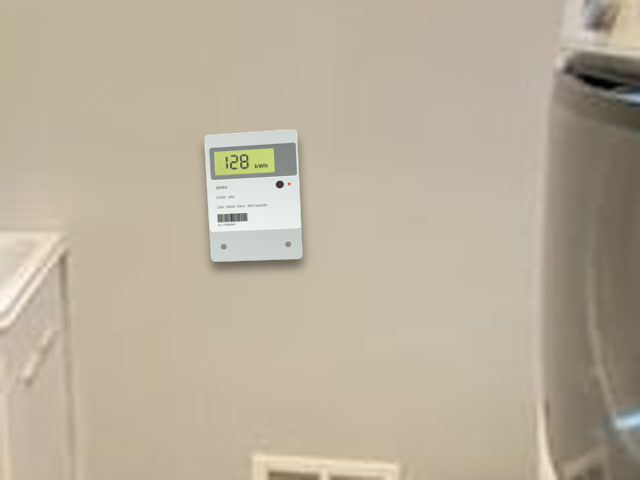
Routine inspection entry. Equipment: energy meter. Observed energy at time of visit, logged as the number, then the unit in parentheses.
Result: 128 (kWh)
